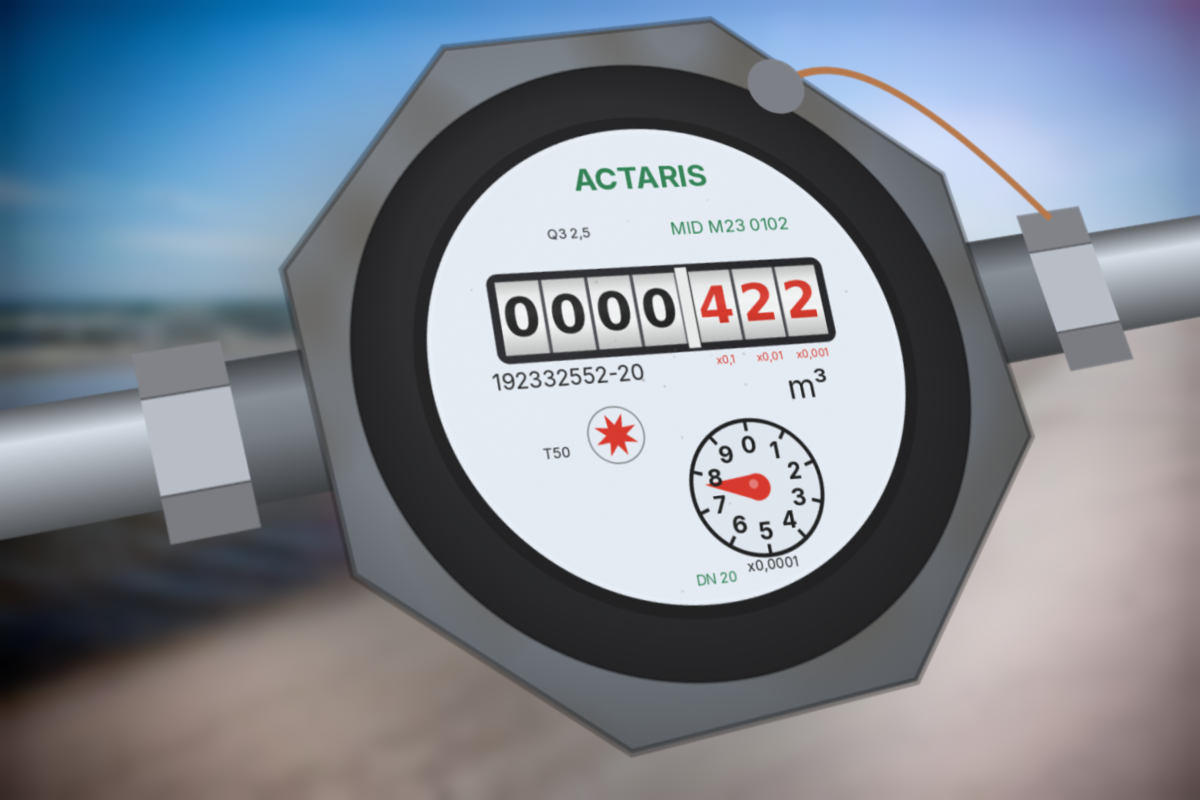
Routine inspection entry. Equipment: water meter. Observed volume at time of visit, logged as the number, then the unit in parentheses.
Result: 0.4227 (m³)
